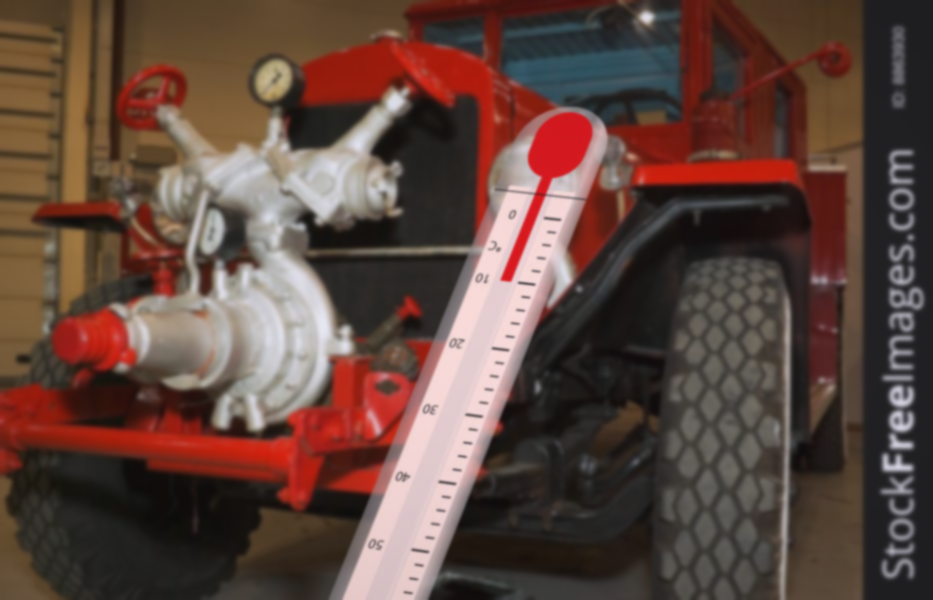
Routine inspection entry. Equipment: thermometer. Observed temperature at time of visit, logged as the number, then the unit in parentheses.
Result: 10 (°C)
